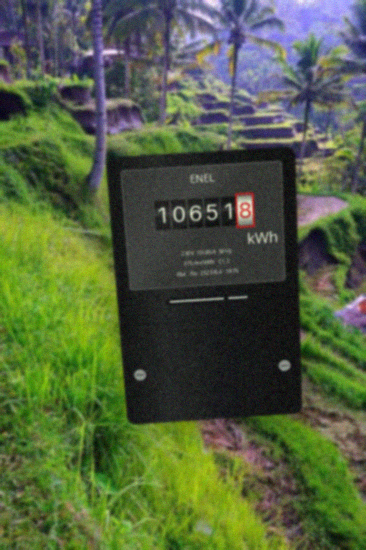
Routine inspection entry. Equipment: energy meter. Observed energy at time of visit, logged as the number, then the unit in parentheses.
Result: 10651.8 (kWh)
